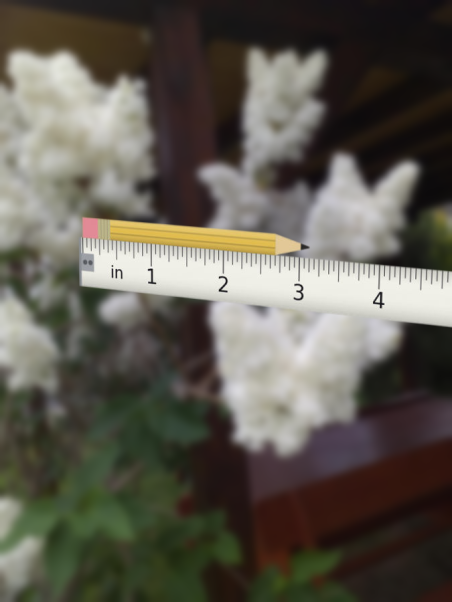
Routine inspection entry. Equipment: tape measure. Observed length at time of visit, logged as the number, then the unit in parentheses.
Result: 3.125 (in)
